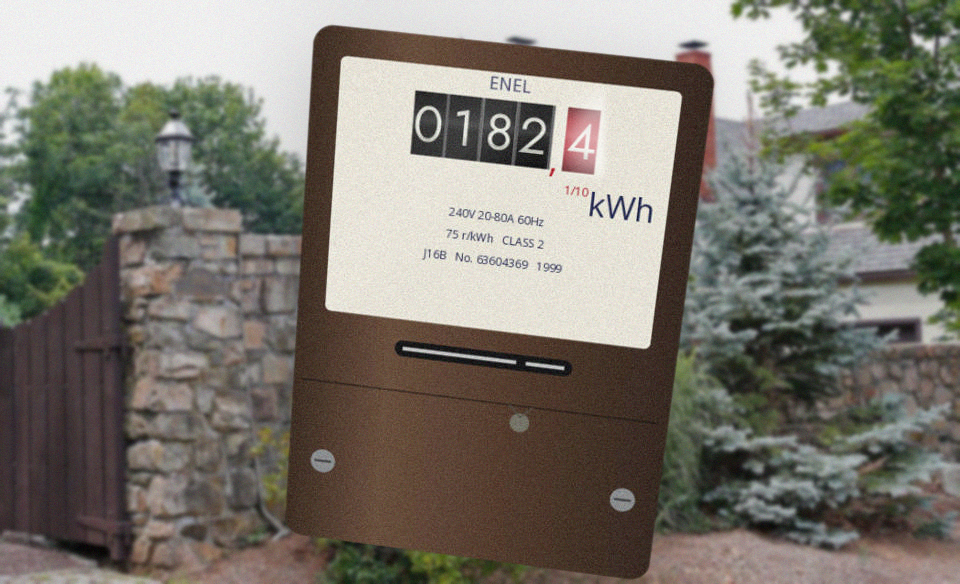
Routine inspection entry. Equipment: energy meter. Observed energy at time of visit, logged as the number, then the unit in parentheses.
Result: 182.4 (kWh)
